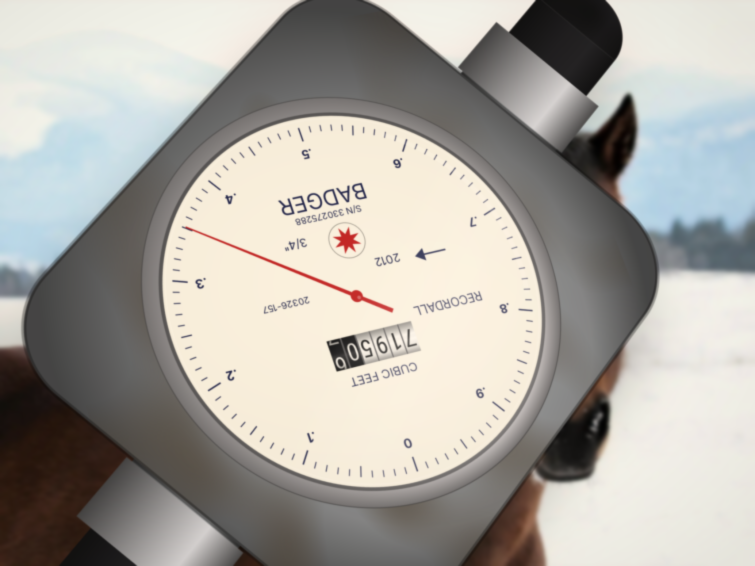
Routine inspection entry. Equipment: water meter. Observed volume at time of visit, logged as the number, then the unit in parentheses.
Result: 719506.35 (ft³)
